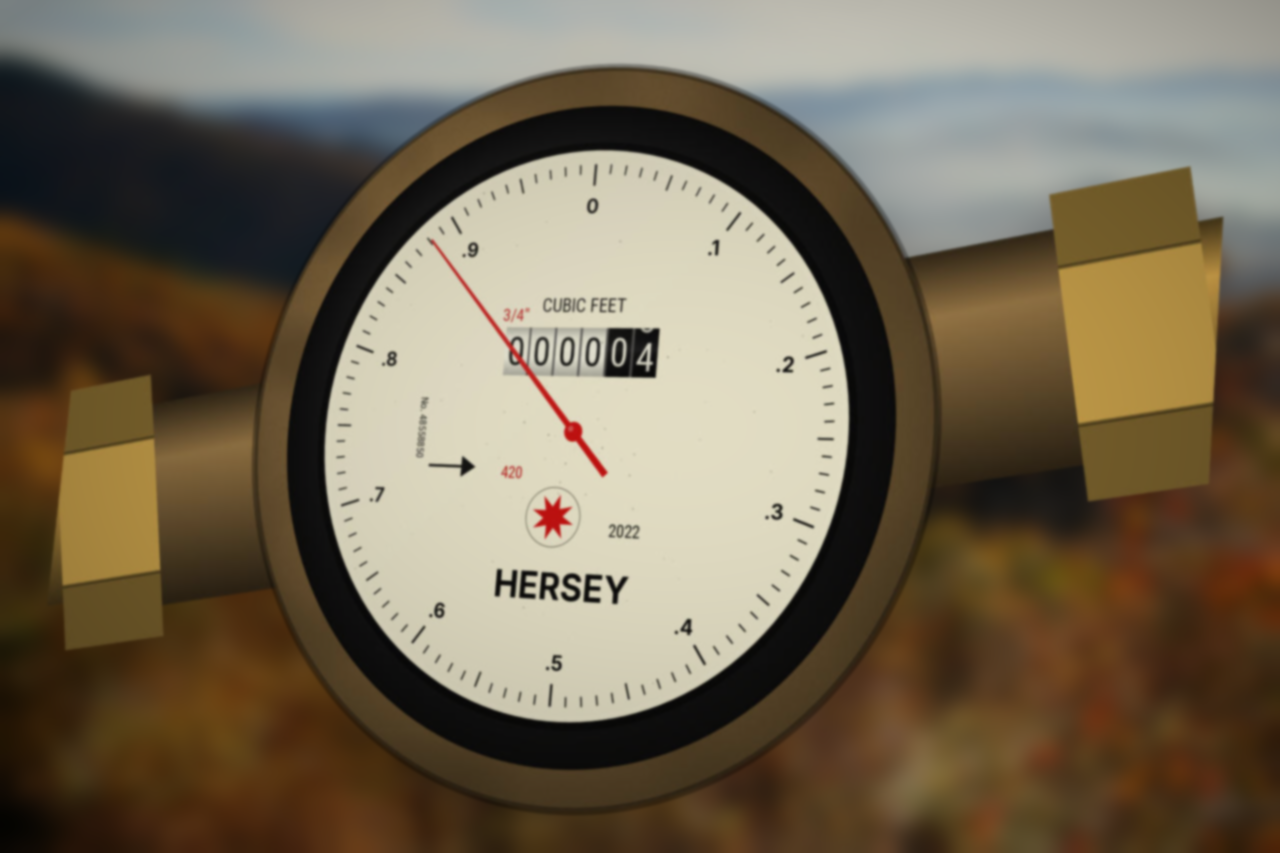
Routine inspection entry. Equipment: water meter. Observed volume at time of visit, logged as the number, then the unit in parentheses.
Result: 3.88 (ft³)
